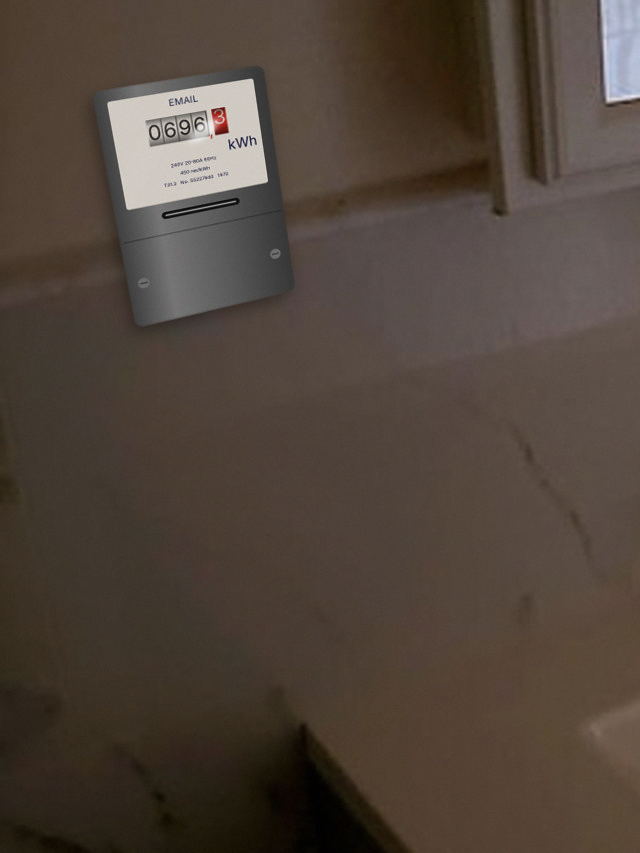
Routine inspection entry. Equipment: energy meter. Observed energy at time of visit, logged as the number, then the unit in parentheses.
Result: 696.3 (kWh)
